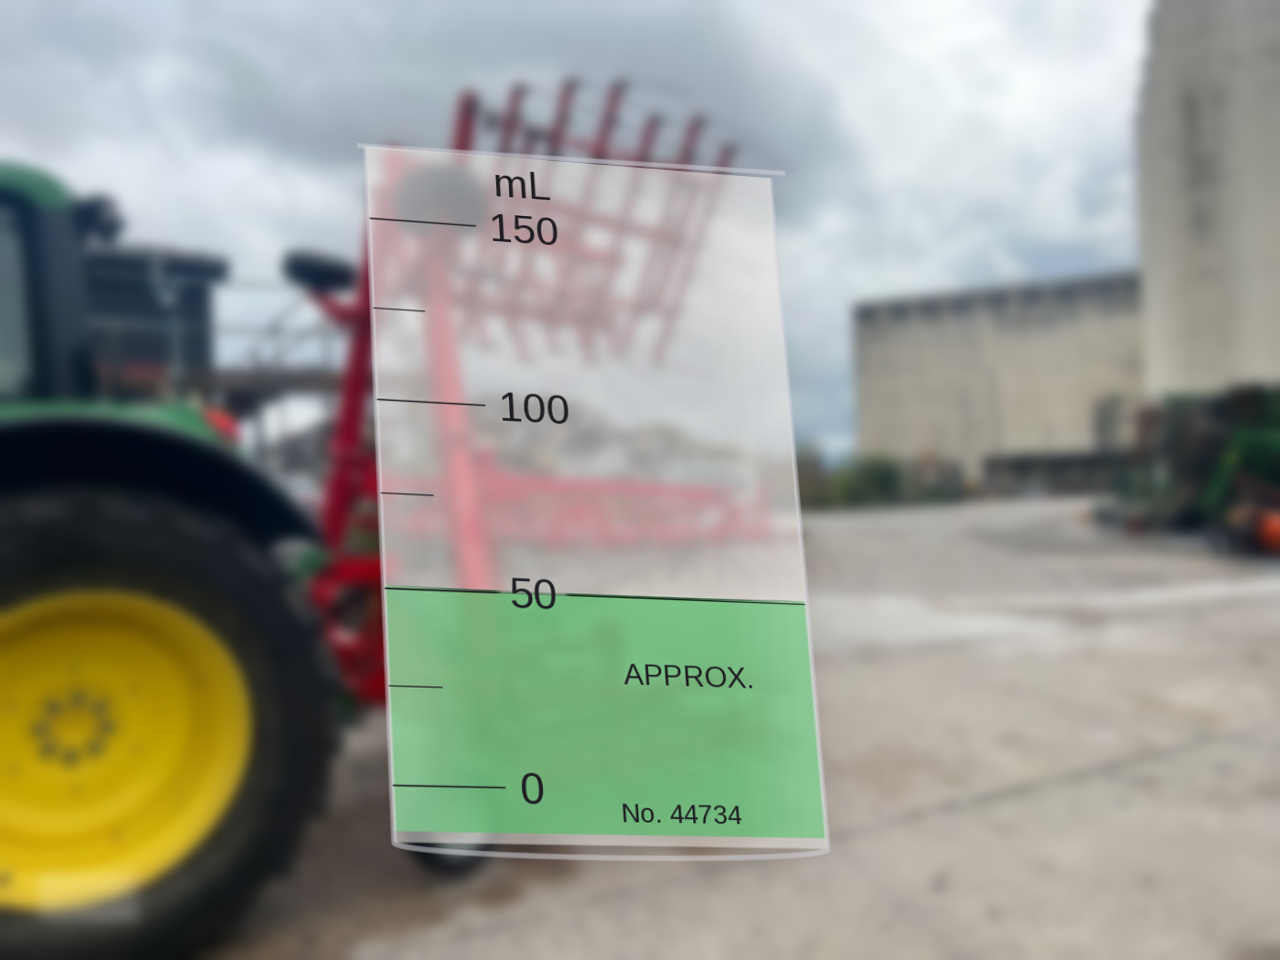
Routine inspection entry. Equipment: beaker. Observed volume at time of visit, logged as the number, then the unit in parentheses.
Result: 50 (mL)
